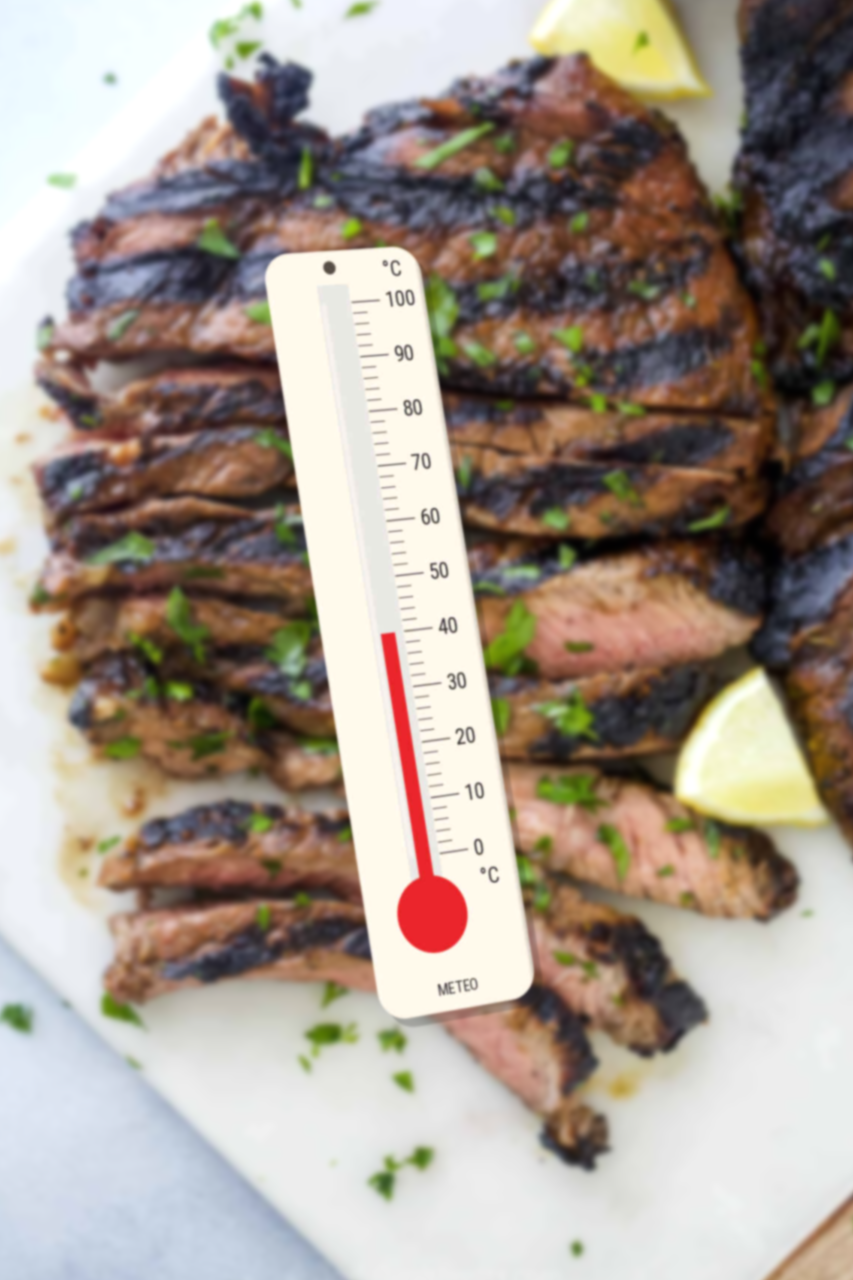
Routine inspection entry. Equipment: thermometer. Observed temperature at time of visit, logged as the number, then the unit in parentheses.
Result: 40 (°C)
